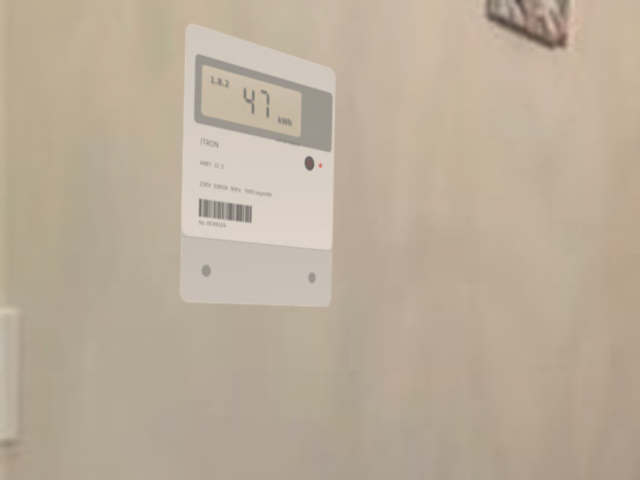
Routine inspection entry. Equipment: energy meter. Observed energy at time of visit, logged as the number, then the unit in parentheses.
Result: 47 (kWh)
